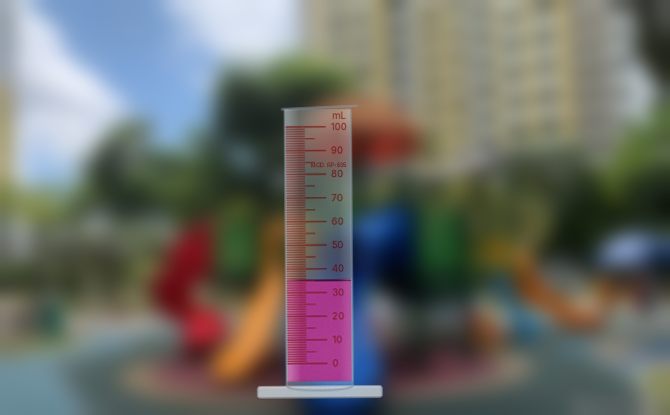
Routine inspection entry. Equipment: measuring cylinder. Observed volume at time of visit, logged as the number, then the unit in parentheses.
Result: 35 (mL)
